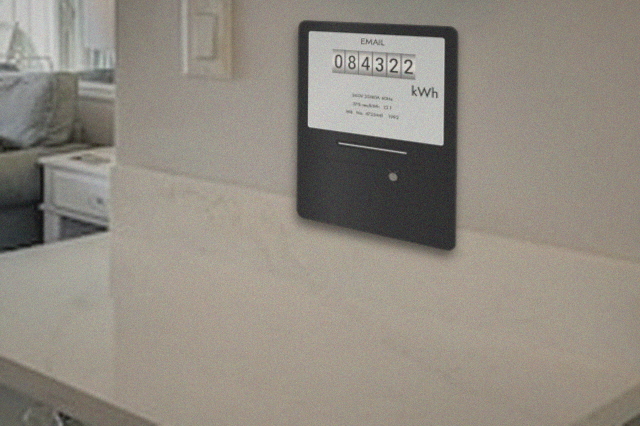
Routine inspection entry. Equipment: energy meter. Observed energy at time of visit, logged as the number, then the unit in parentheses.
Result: 84322 (kWh)
